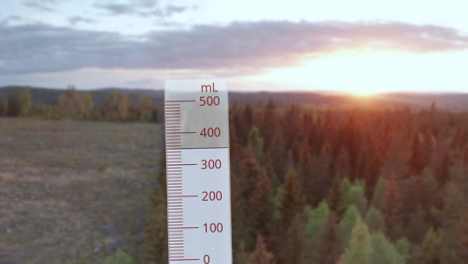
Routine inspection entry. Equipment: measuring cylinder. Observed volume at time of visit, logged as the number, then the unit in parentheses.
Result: 350 (mL)
